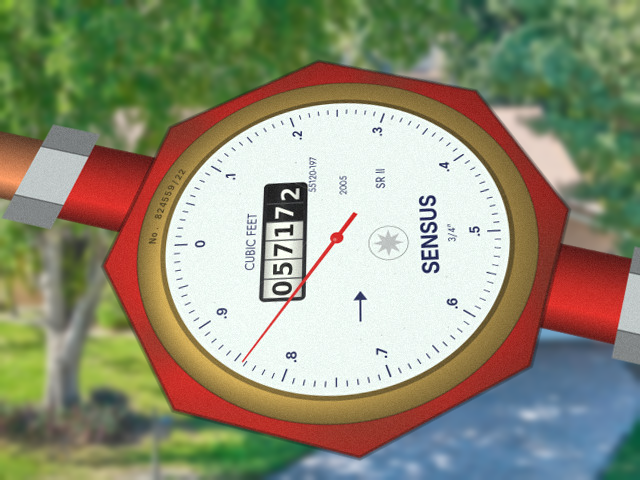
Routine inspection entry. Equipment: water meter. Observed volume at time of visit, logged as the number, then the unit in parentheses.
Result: 57171.84 (ft³)
